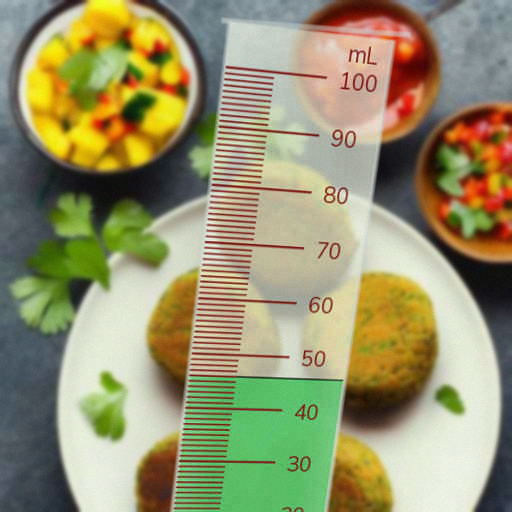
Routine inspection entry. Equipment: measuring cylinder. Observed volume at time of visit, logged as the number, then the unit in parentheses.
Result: 46 (mL)
